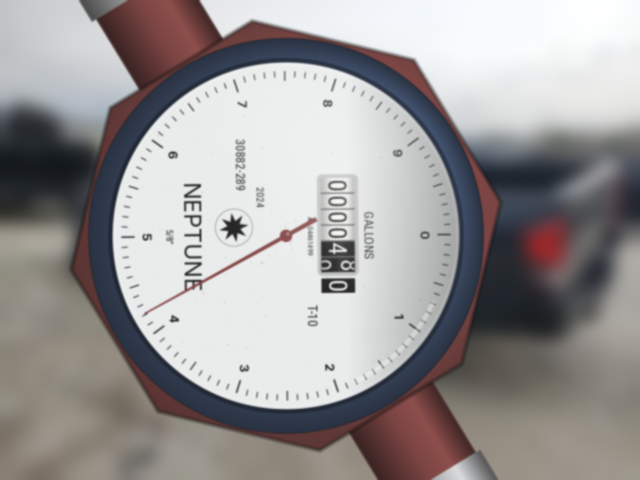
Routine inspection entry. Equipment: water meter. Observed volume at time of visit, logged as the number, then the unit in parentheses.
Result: 484.2 (gal)
